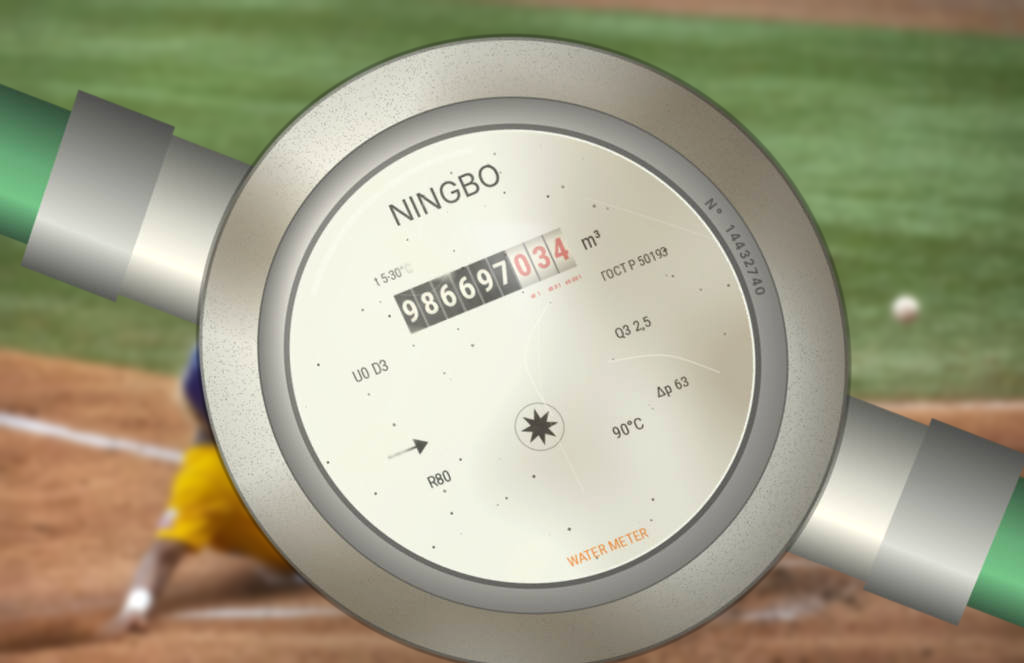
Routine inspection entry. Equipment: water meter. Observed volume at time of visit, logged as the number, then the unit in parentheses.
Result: 986697.034 (m³)
